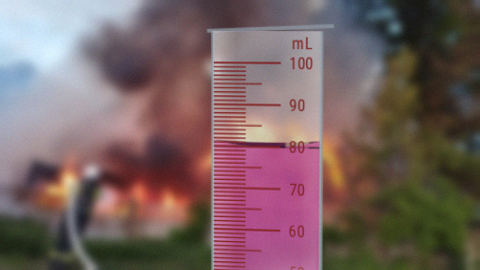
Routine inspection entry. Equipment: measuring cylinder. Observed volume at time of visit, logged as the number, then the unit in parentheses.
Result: 80 (mL)
